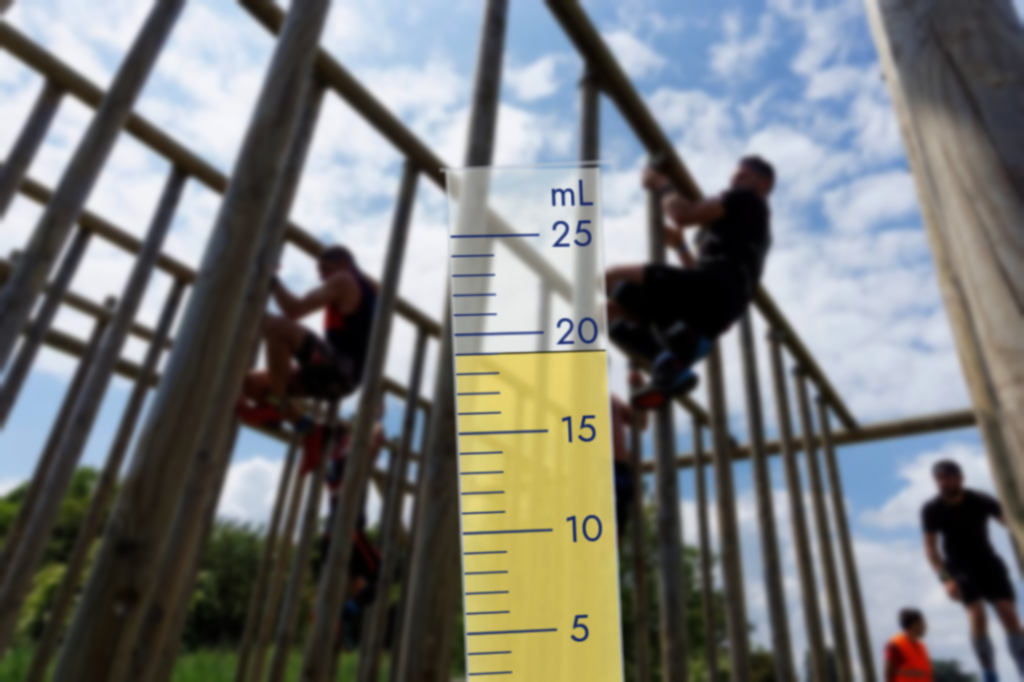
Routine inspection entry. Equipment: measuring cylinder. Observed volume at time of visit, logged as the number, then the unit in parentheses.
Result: 19 (mL)
